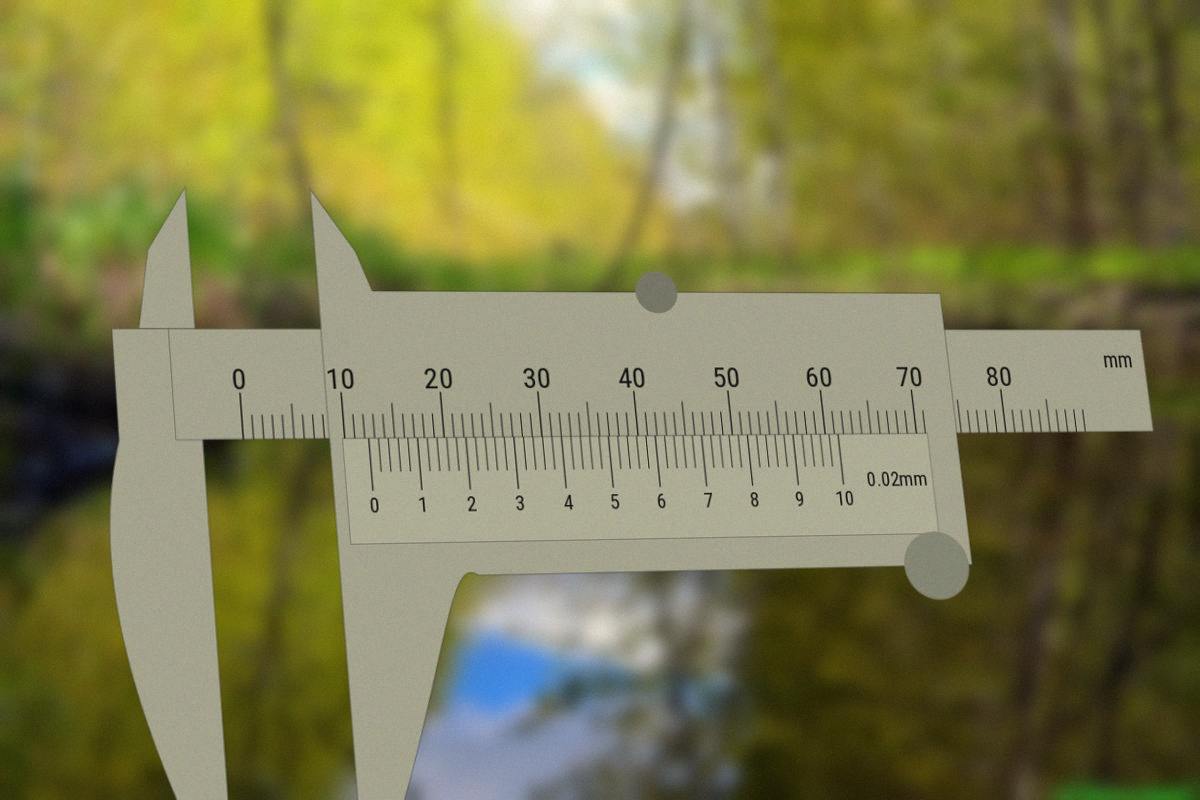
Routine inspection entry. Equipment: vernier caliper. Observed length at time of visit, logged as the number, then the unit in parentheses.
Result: 12.4 (mm)
